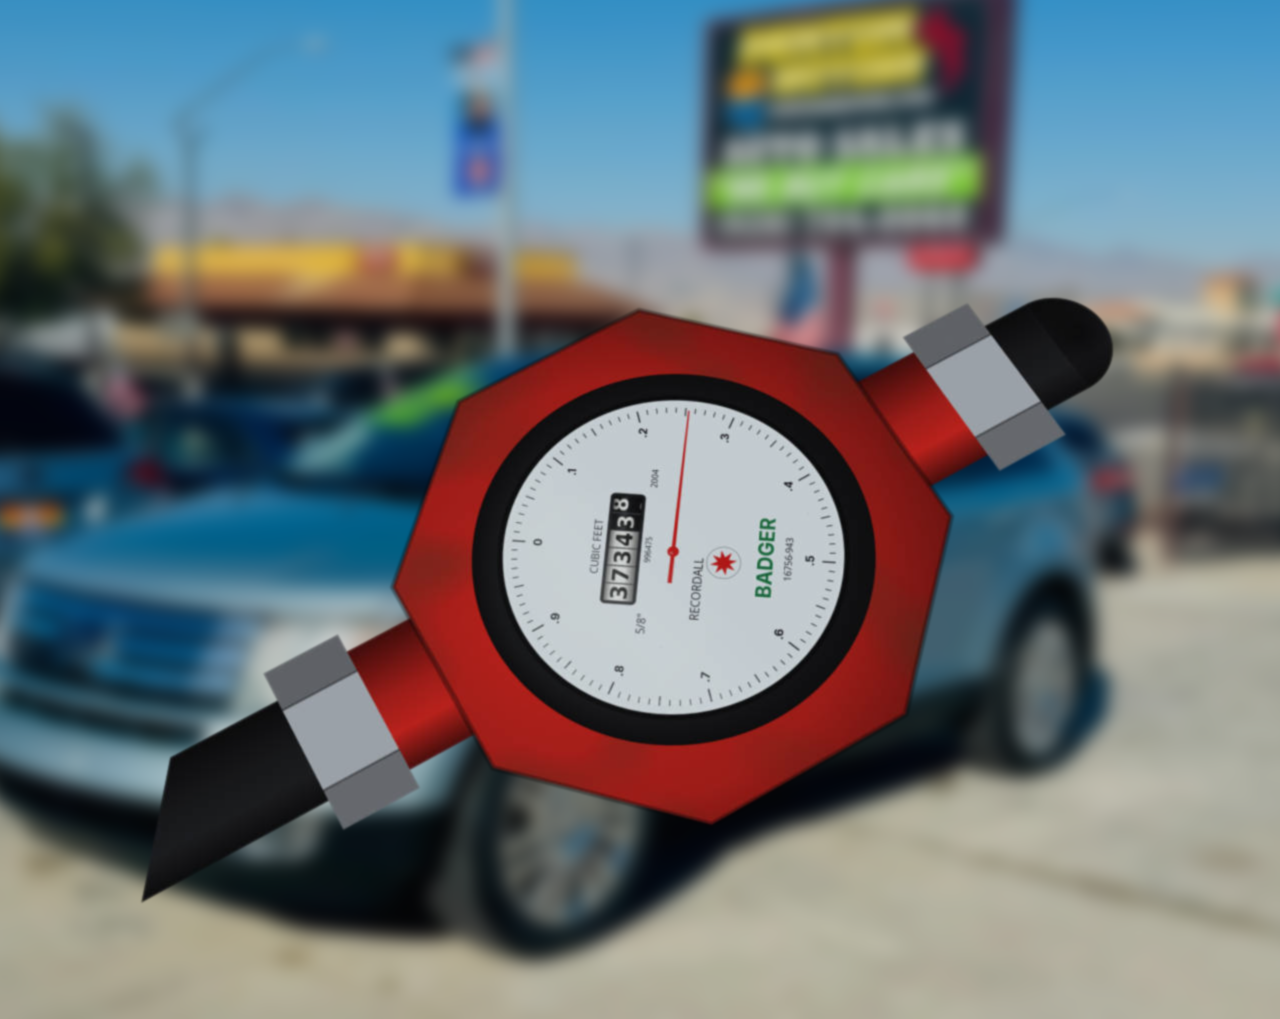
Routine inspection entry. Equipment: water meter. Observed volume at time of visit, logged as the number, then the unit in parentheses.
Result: 373438.25 (ft³)
